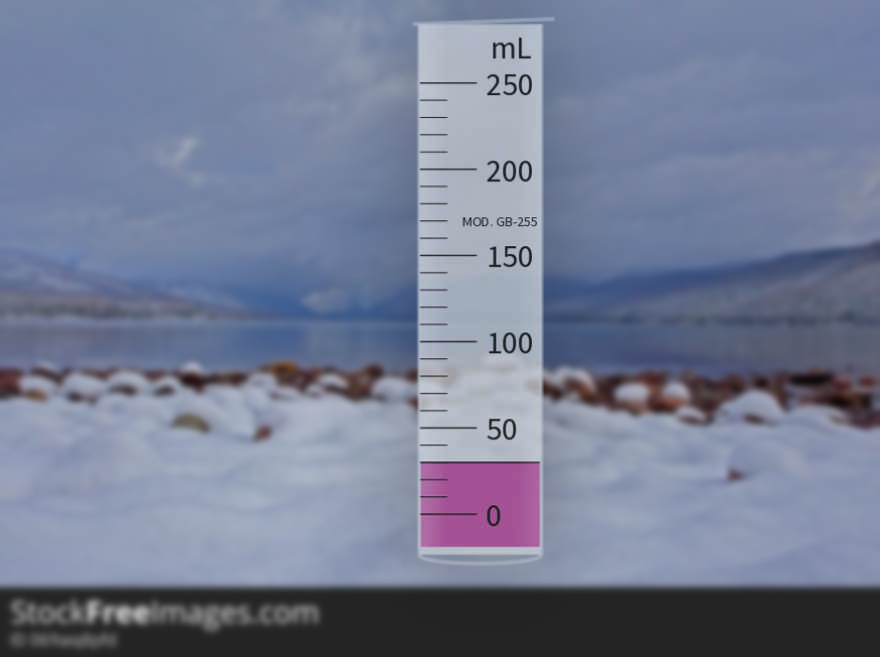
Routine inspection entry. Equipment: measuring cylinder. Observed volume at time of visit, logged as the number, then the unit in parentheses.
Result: 30 (mL)
